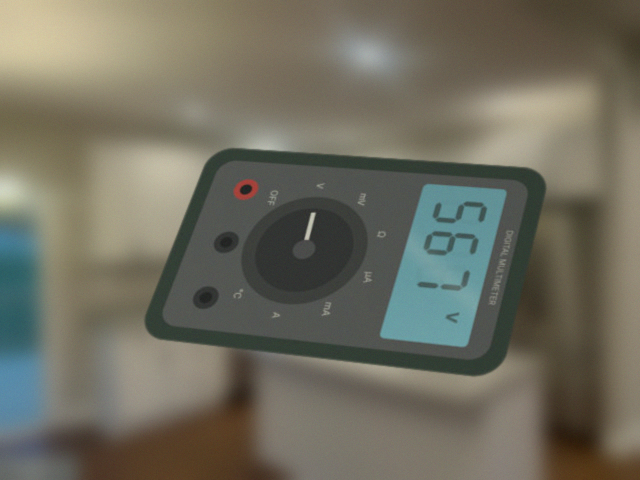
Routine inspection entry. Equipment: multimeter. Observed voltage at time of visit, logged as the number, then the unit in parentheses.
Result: 567 (V)
